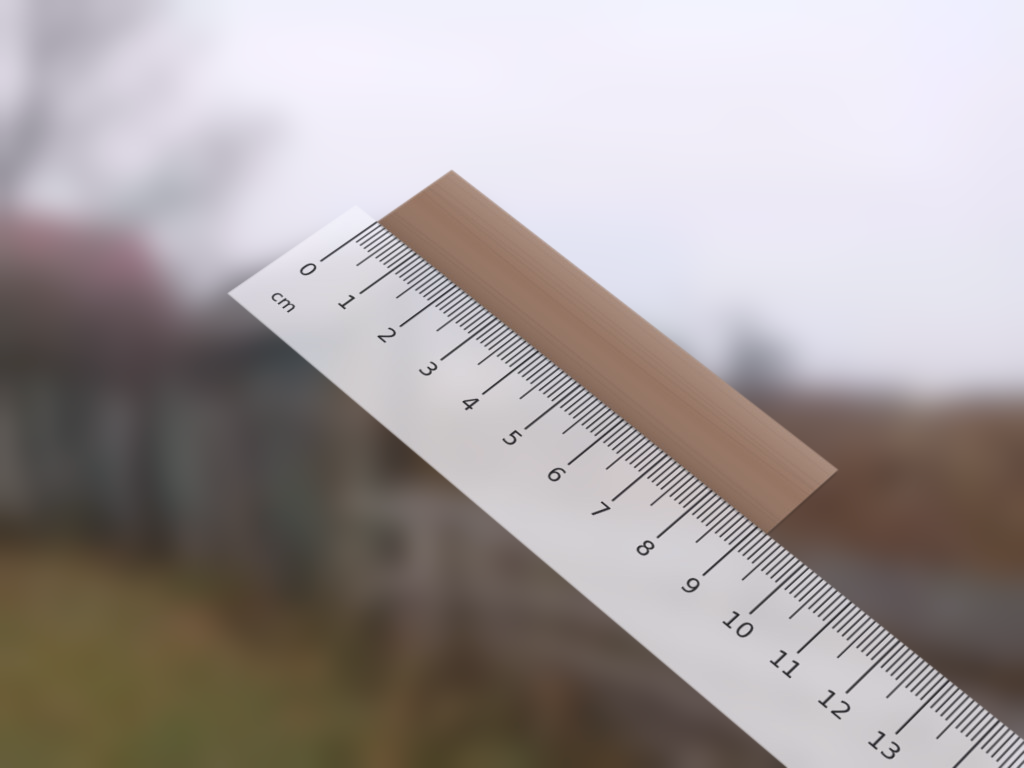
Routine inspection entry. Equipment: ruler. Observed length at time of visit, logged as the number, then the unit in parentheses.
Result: 9.2 (cm)
